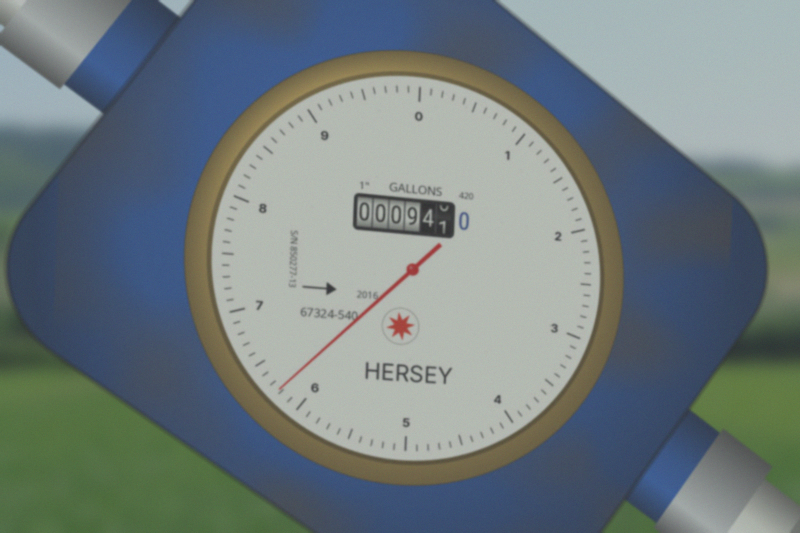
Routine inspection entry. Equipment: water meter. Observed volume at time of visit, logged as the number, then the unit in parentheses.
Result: 9406.2 (gal)
